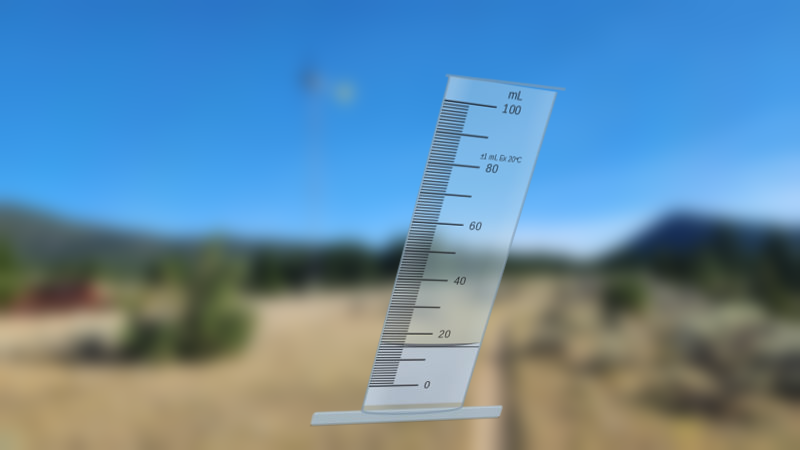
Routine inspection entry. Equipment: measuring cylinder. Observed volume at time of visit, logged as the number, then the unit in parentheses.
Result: 15 (mL)
